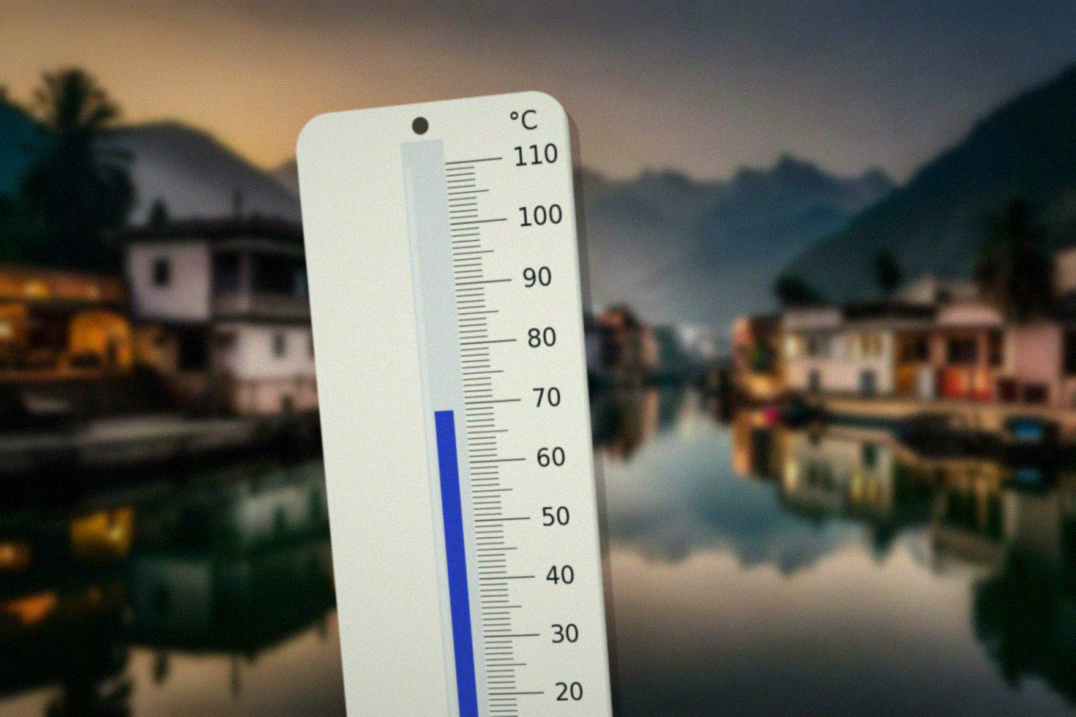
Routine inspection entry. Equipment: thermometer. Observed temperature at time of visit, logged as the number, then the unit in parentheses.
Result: 69 (°C)
